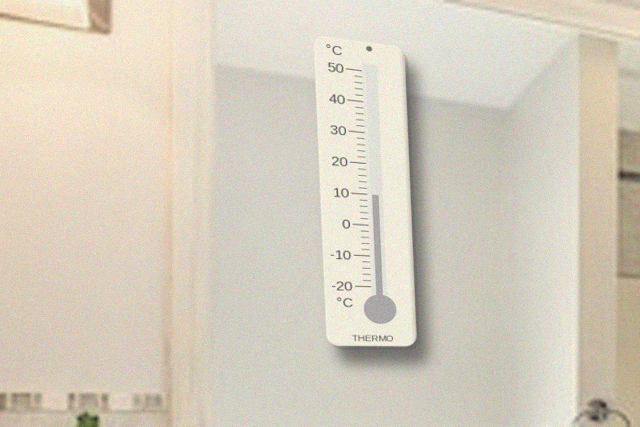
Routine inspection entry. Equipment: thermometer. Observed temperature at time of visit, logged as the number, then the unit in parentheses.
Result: 10 (°C)
